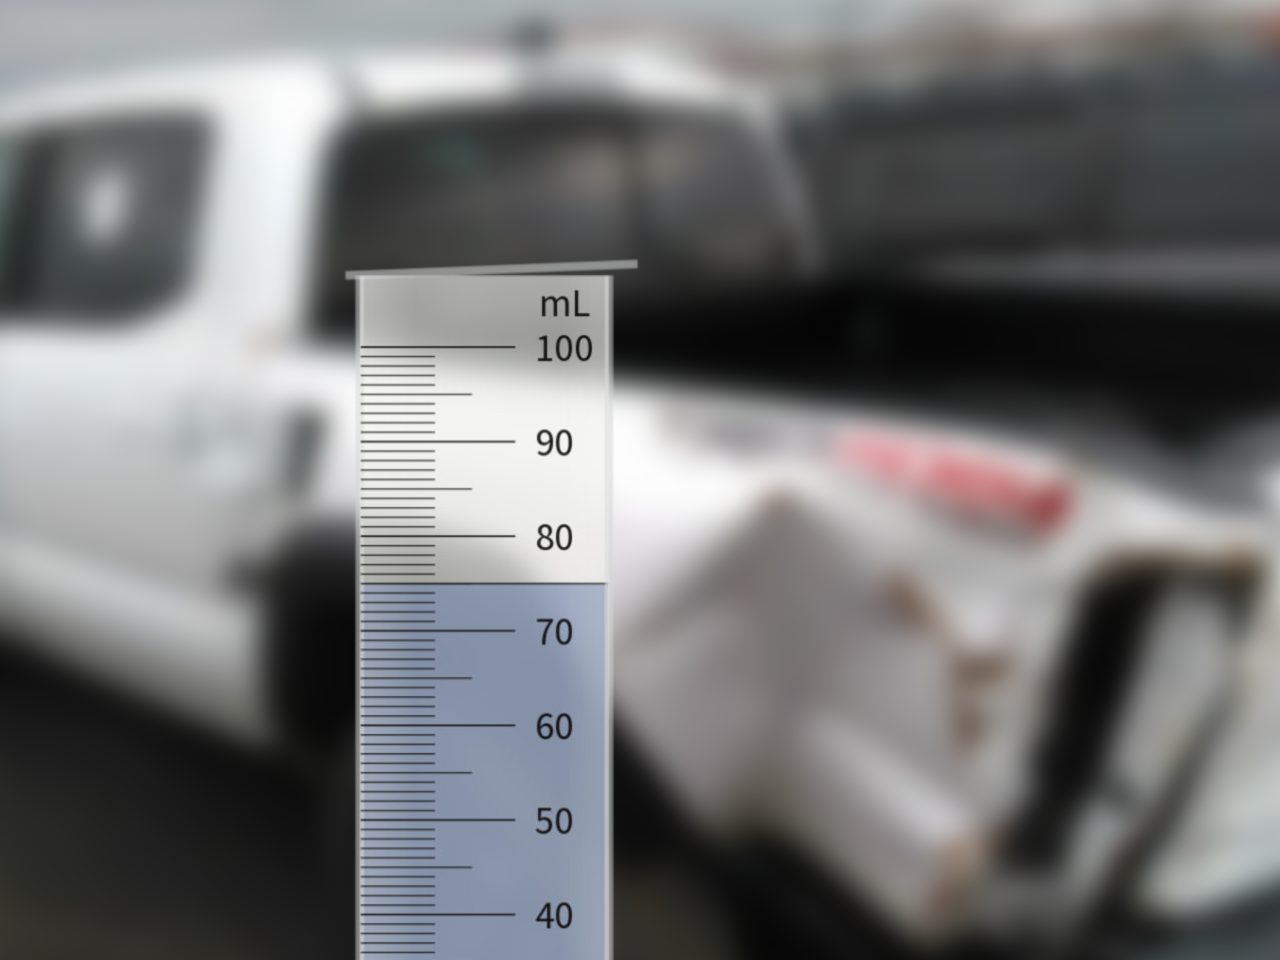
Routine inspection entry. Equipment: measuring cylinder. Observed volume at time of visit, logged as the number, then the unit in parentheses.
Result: 75 (mL)
